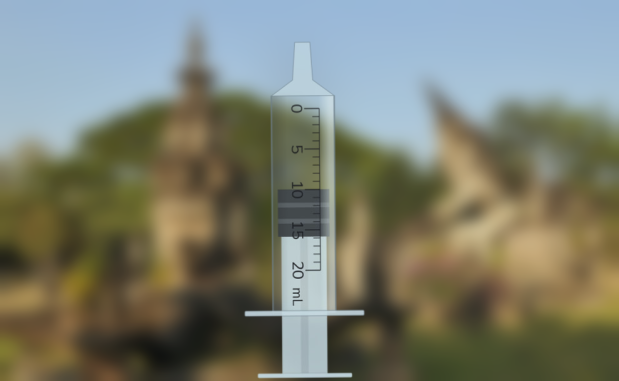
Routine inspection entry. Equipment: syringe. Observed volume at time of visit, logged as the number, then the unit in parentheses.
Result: 10 (mL)
